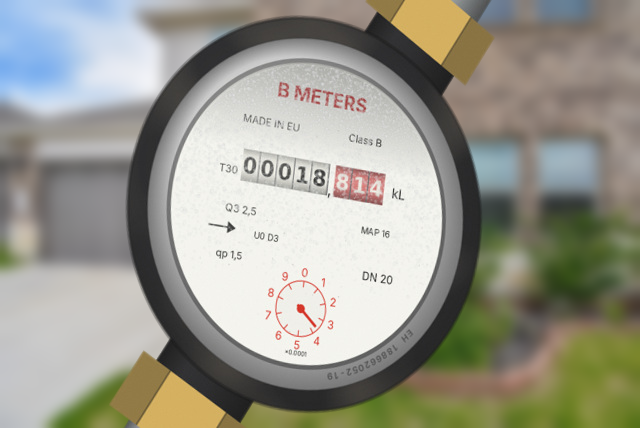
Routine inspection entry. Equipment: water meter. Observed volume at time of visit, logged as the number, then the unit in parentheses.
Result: 18.8143 (kL)
